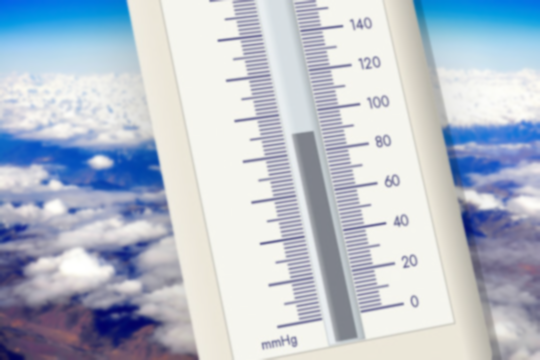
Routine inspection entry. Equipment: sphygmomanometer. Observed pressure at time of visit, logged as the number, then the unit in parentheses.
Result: 90 (mmHg)
